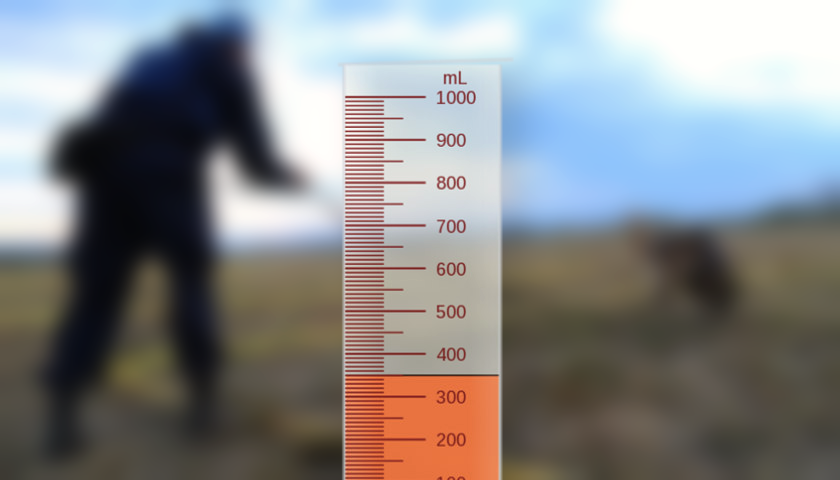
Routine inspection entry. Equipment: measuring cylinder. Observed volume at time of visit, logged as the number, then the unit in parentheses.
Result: 350 (mL)
